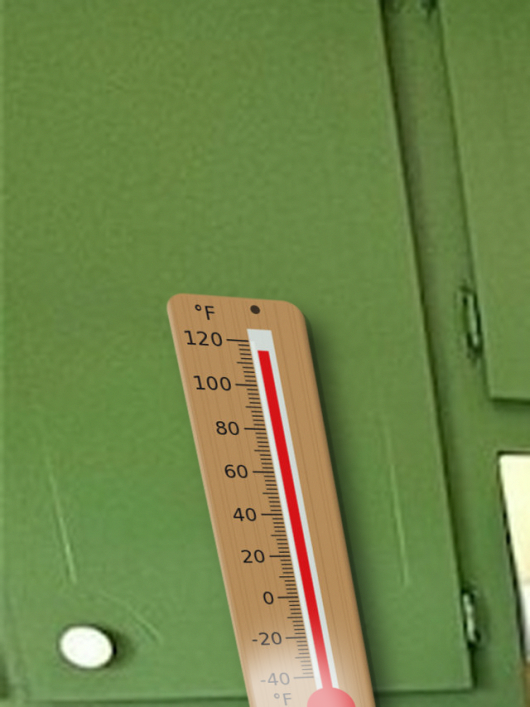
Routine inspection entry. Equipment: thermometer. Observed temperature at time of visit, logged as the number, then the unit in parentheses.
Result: 116 (°F)
